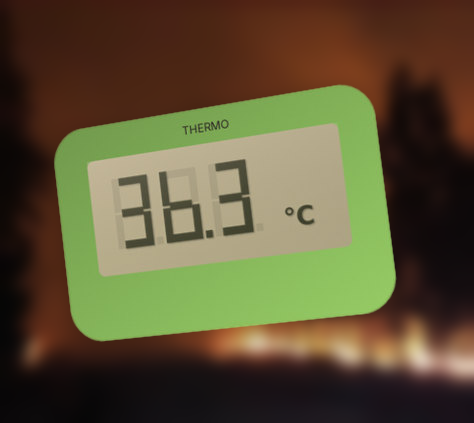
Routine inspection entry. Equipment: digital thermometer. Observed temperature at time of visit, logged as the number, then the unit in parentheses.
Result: 36.3 (°C)
